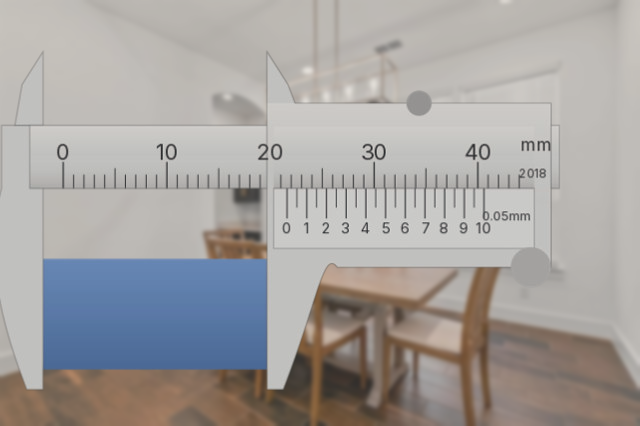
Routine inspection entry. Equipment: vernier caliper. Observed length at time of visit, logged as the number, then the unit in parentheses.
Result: 21.6 (mm)
